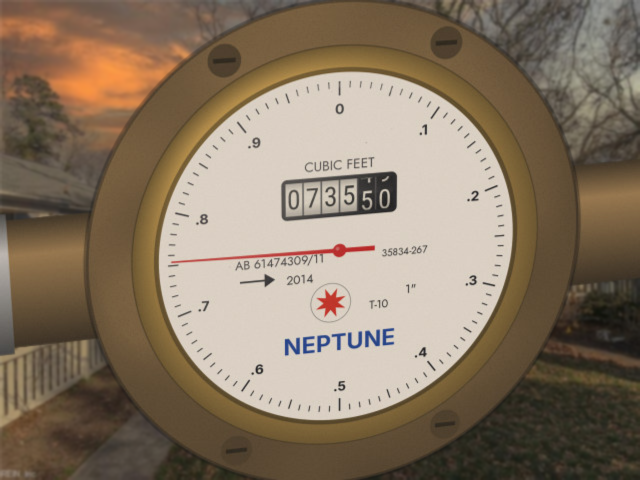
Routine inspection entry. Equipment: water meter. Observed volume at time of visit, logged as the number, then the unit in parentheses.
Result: 73549.75 (ft³)
